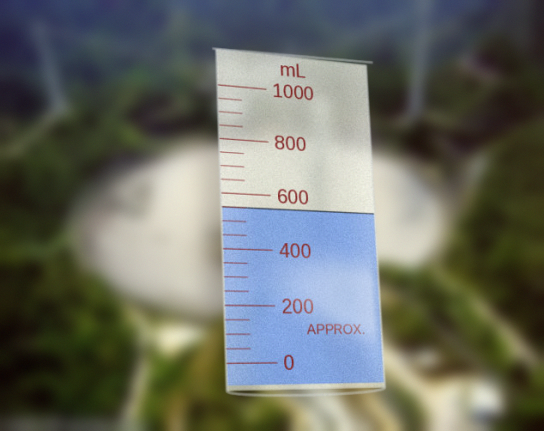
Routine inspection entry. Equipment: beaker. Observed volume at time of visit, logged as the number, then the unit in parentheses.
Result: 550 (mL)
